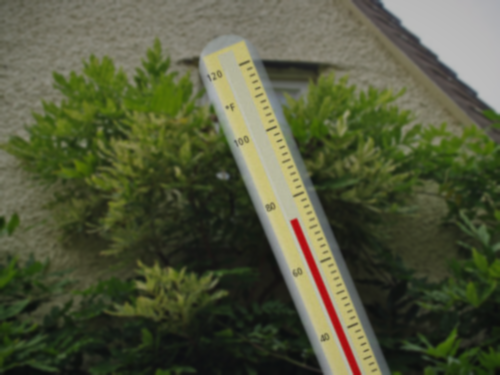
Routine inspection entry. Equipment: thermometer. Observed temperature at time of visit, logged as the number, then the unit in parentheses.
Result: 74 (°F)
